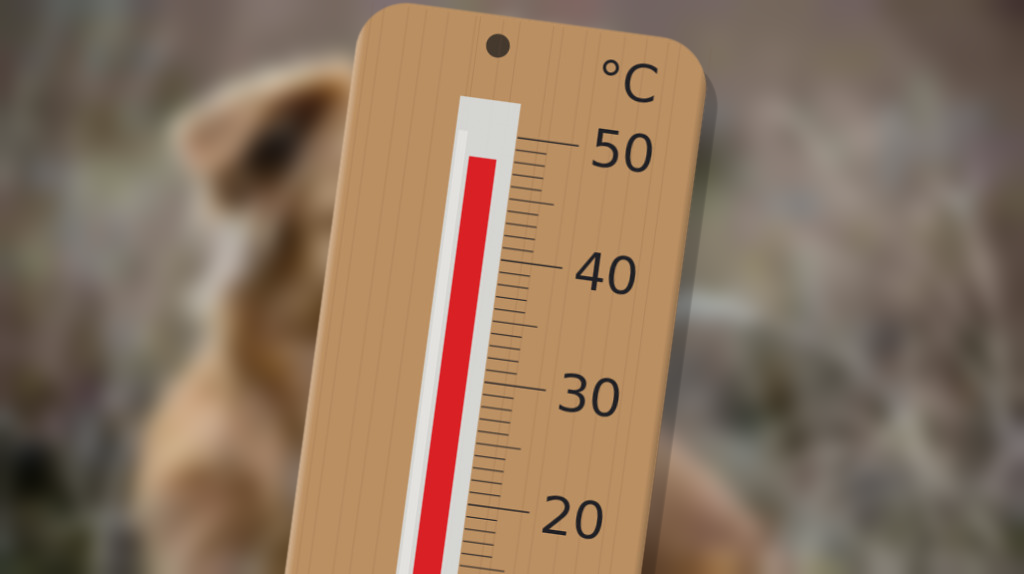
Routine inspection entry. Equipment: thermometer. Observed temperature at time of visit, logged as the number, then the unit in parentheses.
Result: 48 (°C)
